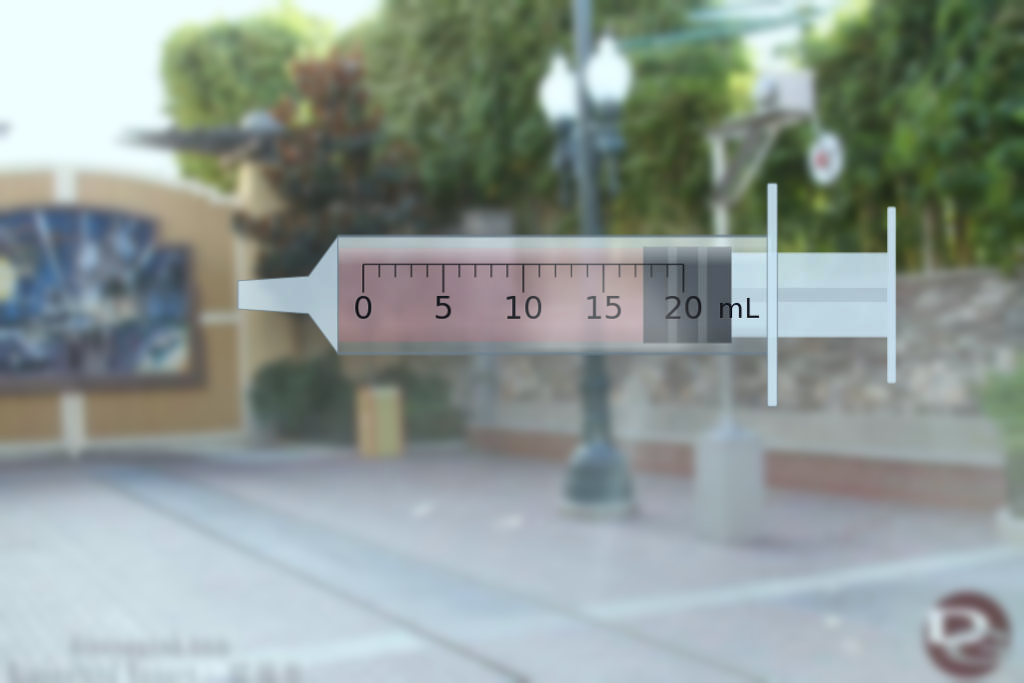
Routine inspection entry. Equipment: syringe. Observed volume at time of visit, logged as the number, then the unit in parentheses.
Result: 17.5 (mL)
